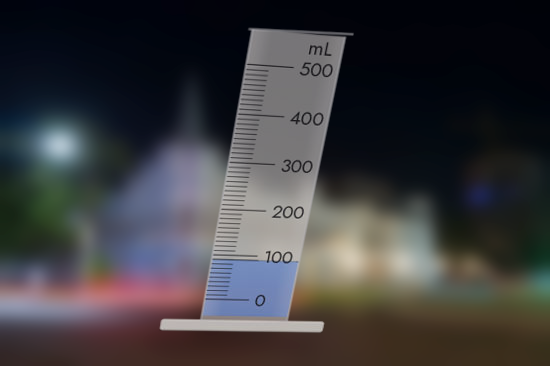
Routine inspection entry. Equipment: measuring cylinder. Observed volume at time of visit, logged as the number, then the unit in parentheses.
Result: 90 (mL)
